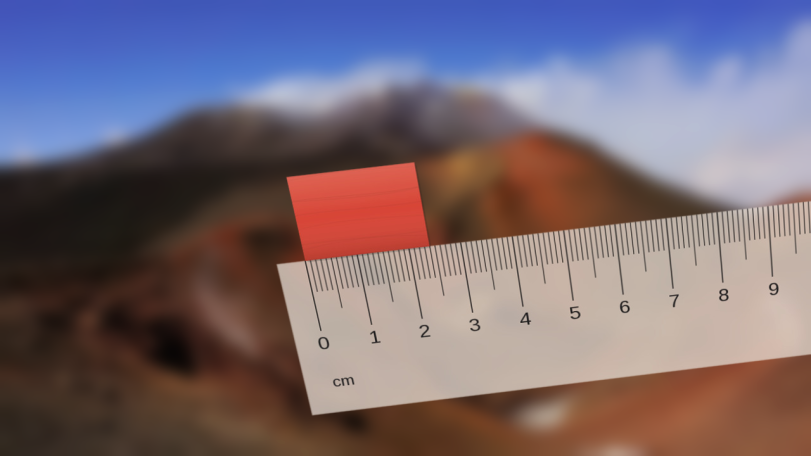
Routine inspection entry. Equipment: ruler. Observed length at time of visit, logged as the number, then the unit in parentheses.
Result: 2.4 (cm)
